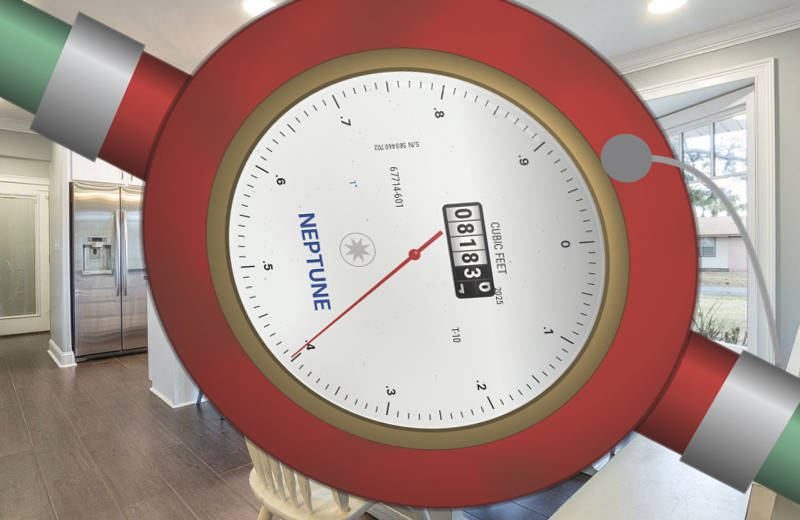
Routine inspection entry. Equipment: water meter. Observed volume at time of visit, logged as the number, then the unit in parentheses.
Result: 81836.40 (ft³)
